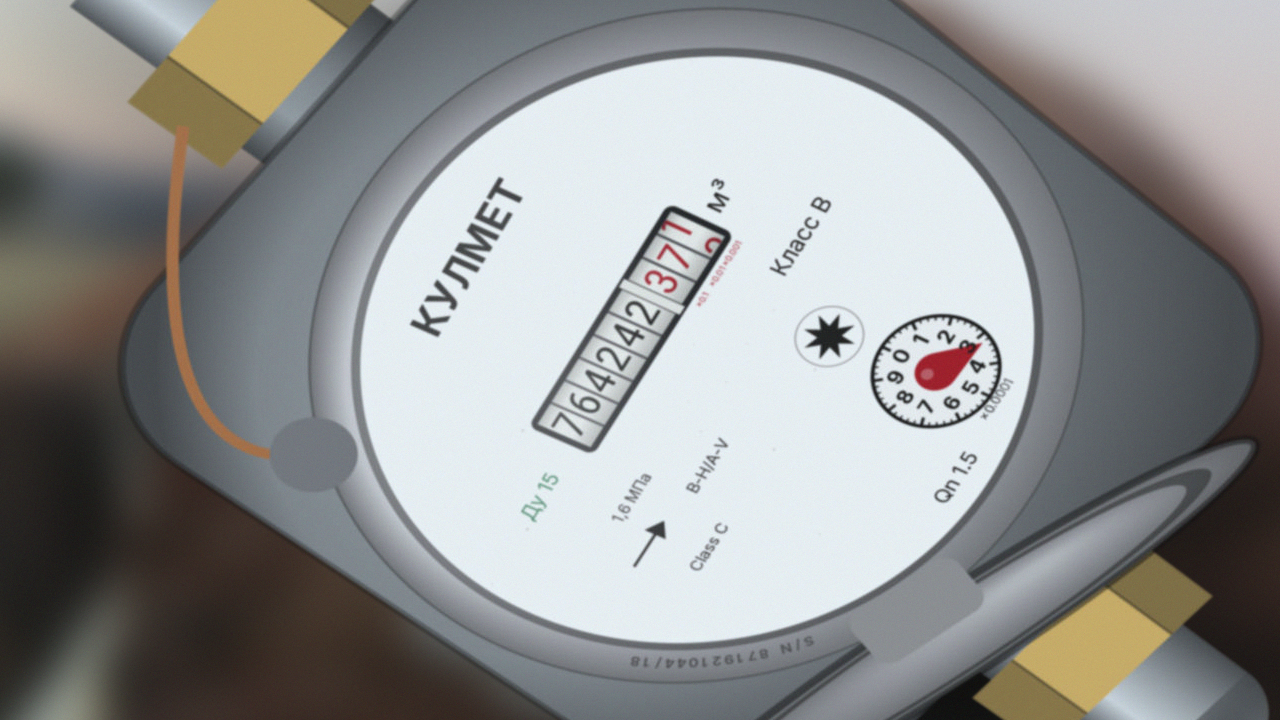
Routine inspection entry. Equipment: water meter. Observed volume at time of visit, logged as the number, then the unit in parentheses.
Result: 764242.3713 (m³)
